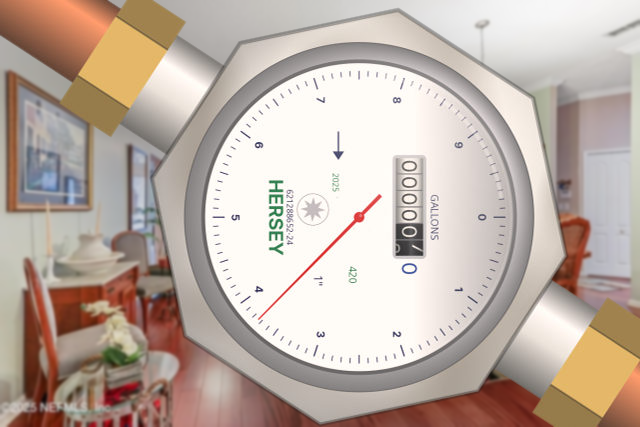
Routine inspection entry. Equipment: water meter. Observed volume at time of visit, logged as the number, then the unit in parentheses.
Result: 73.7 (gal)
